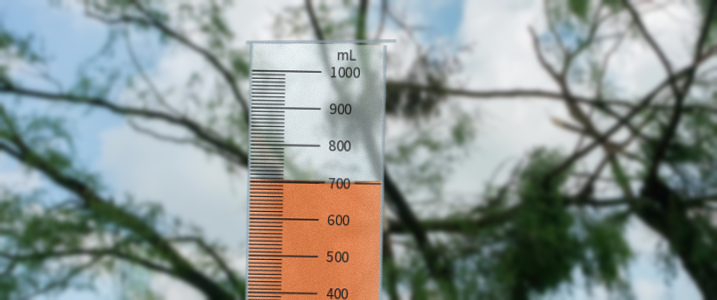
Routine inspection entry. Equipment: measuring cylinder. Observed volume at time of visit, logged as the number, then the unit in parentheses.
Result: 700 (mL)
